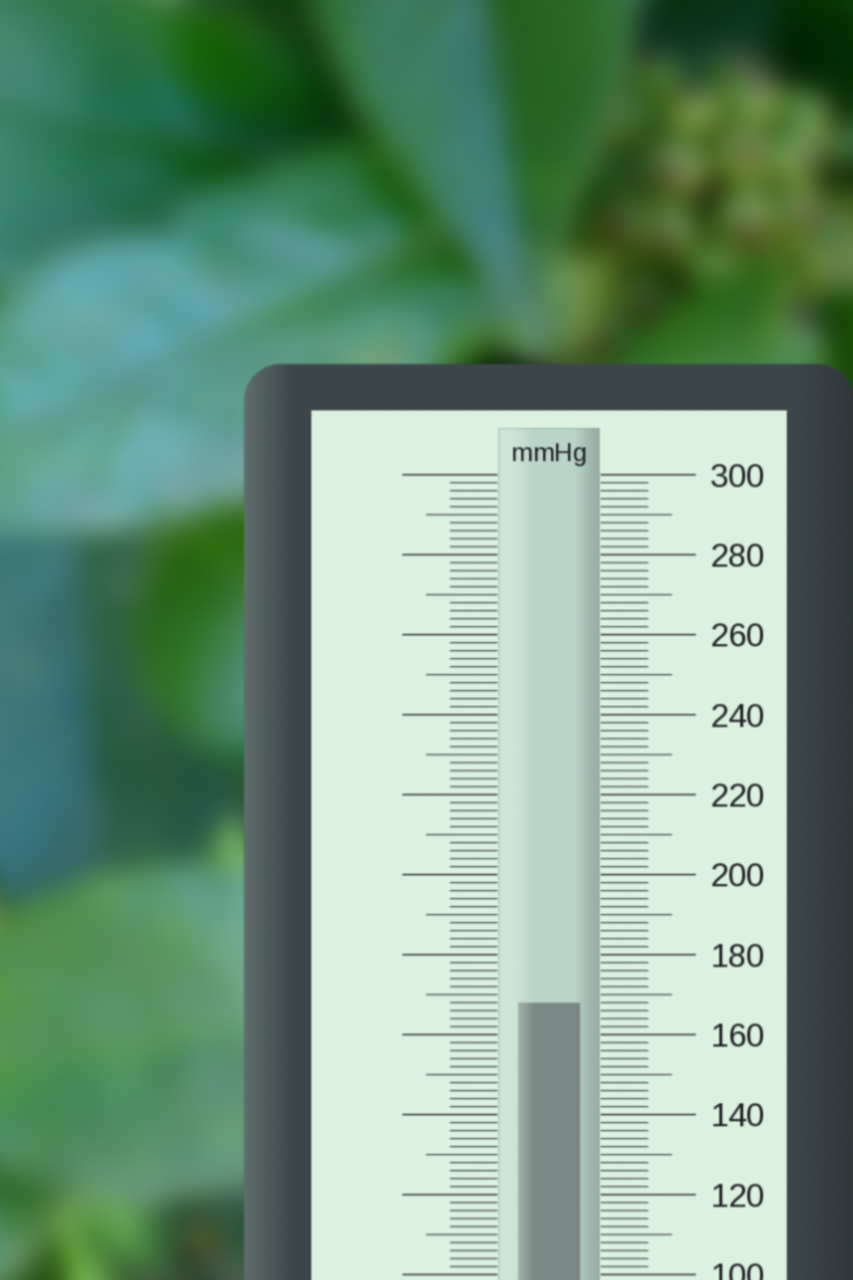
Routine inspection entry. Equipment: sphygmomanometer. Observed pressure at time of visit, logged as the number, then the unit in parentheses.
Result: 168 (mmHg)
